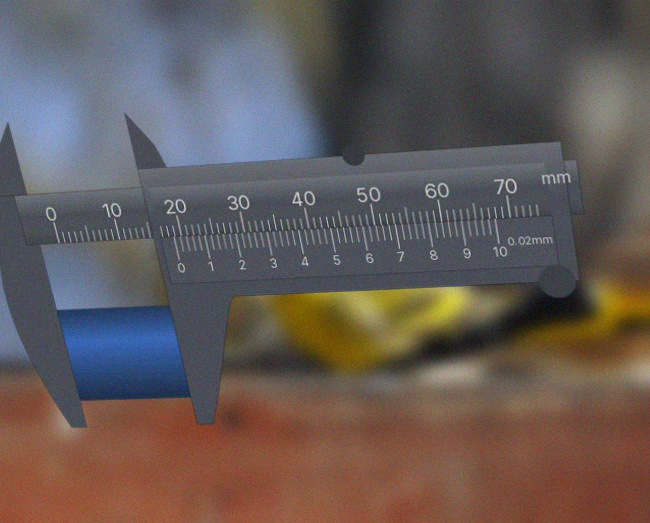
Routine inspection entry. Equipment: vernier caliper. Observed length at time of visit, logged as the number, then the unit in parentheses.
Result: 18.8 (mm)
